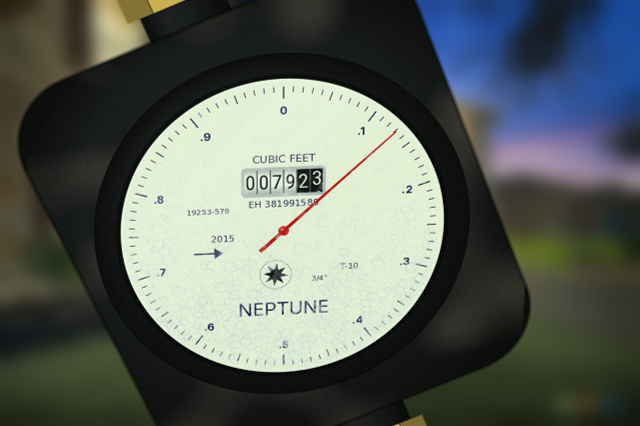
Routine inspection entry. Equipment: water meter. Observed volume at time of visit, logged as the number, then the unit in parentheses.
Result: 7923.13 (ft³)
